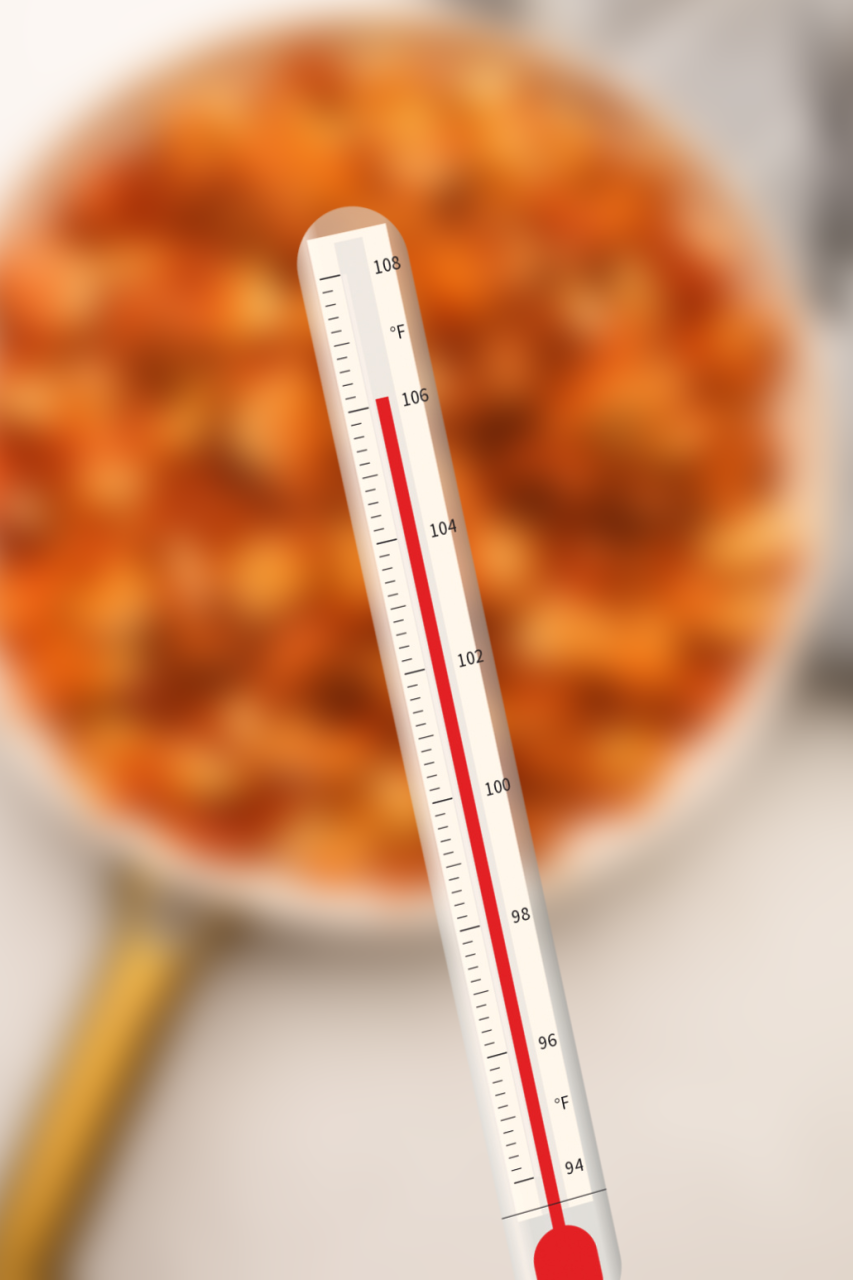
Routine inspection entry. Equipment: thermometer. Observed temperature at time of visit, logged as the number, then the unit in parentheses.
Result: 106.1 (°F)
